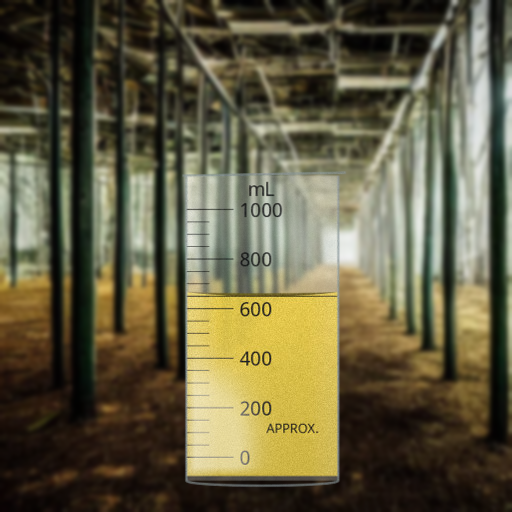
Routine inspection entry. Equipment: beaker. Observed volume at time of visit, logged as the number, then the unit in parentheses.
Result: 650 (mL)
